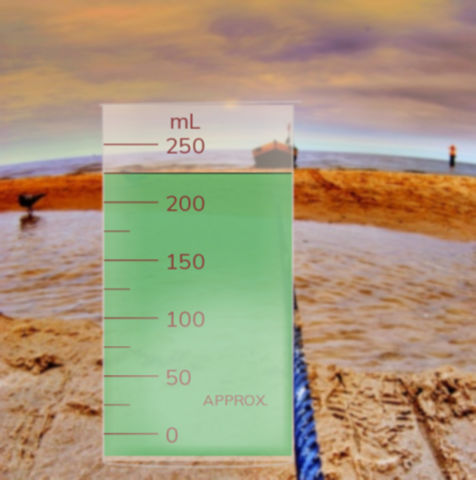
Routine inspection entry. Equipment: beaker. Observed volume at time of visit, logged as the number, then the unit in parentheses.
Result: 225 (mL)
